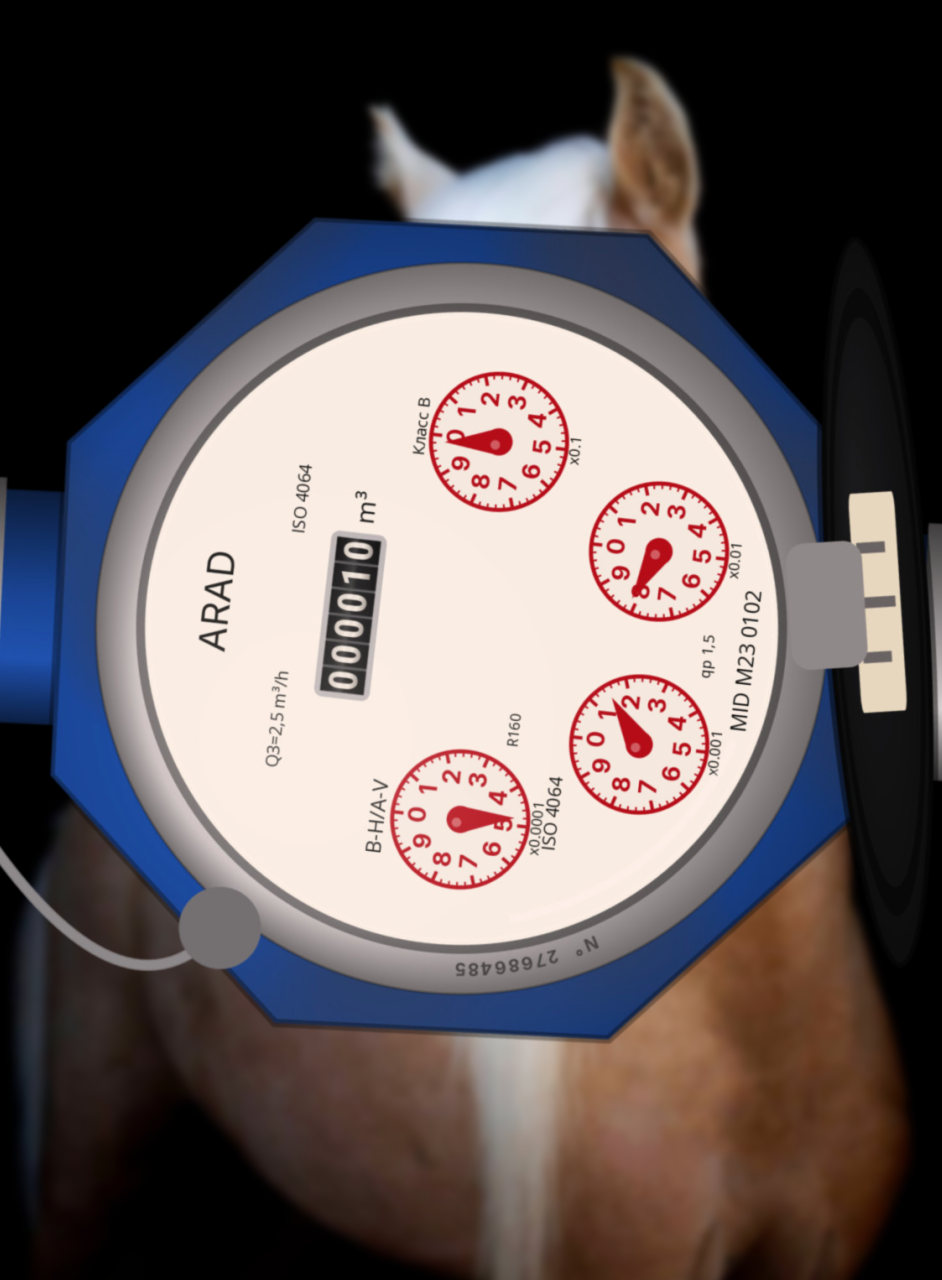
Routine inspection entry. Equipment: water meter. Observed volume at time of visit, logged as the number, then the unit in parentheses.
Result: 9.9814 (m³)
